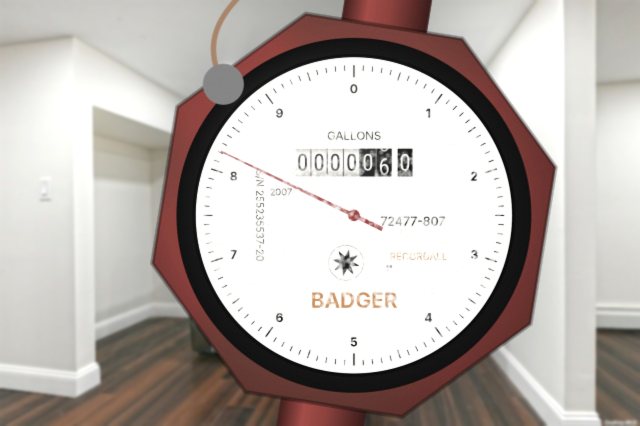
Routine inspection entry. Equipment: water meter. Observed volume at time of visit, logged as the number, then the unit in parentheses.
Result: 58.2 (gal)
